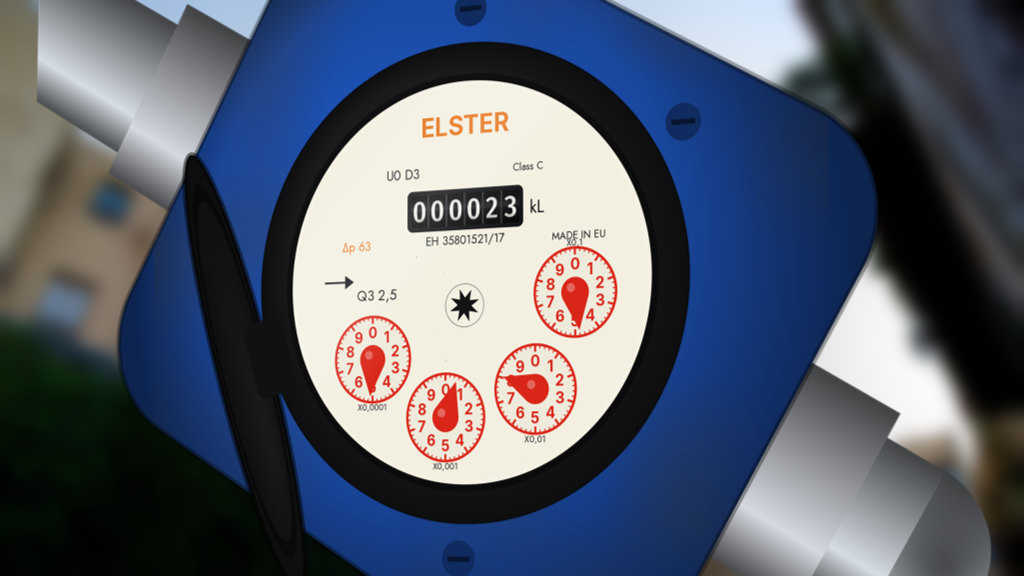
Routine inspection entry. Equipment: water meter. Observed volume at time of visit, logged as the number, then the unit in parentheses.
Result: 23.4805 (kL)
